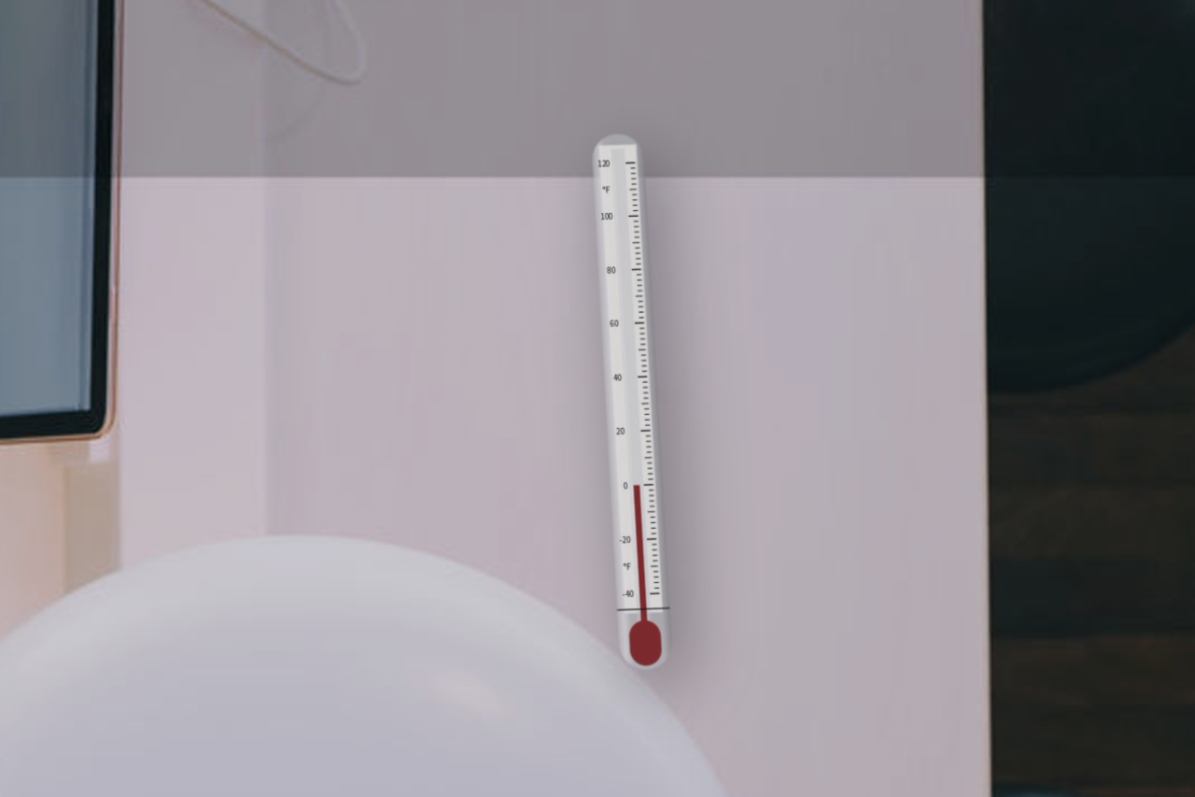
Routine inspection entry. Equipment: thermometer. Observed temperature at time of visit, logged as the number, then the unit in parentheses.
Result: 0 (°F)
